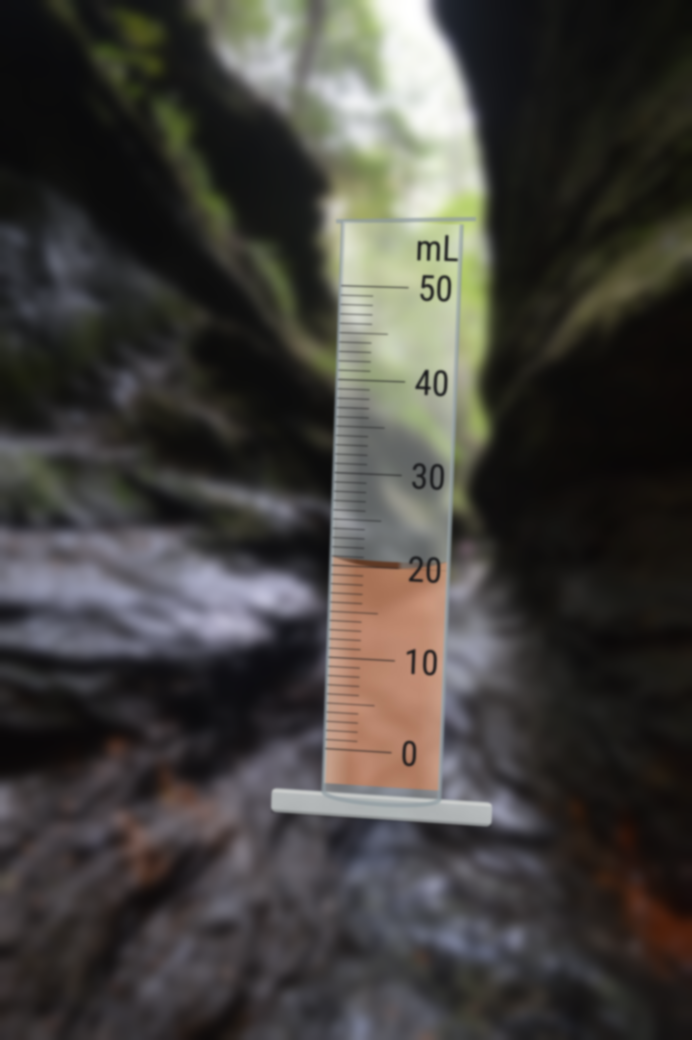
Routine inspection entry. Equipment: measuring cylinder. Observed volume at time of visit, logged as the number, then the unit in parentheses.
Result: 20 (mL)
